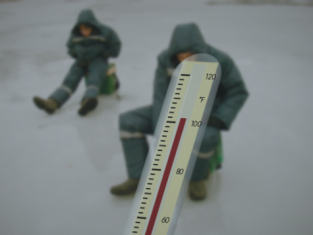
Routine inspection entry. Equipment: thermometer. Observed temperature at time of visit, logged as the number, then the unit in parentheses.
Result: 102 (°F)
